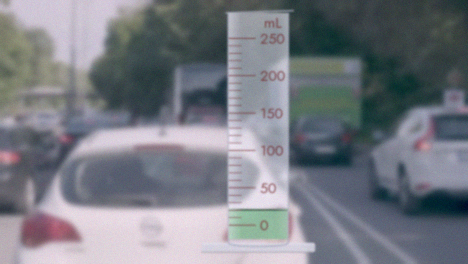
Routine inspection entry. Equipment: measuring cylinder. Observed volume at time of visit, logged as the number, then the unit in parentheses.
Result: 20 (mL)
